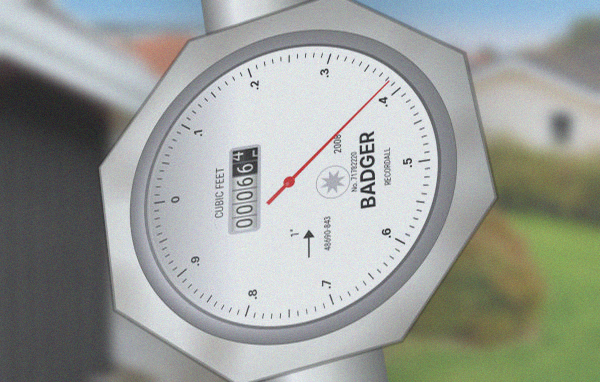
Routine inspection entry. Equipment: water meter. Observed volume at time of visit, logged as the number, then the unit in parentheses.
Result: 664.38 (ft³)
